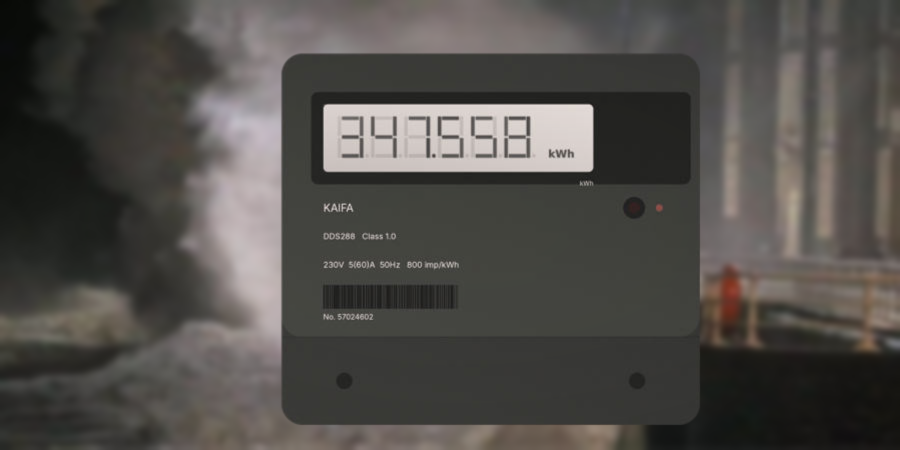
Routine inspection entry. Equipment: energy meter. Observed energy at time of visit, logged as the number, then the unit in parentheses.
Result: 347.558 (kWh)
